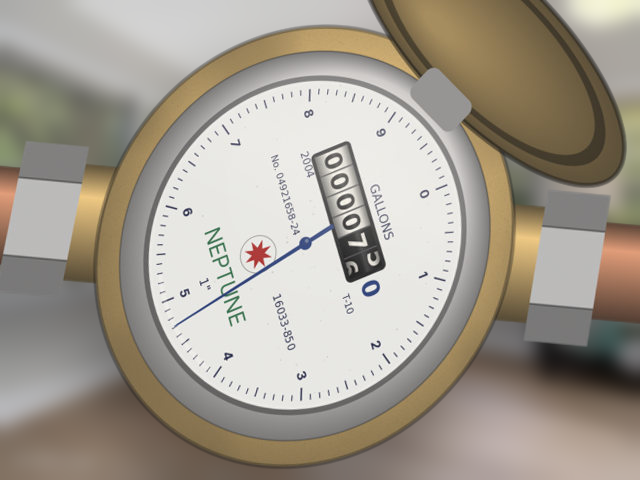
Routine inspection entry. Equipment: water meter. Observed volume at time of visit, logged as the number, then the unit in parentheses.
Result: 754.7 (gal)
